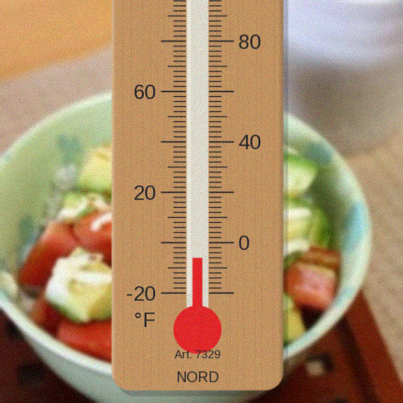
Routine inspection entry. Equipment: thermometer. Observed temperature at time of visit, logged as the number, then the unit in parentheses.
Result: -6 (°F)
